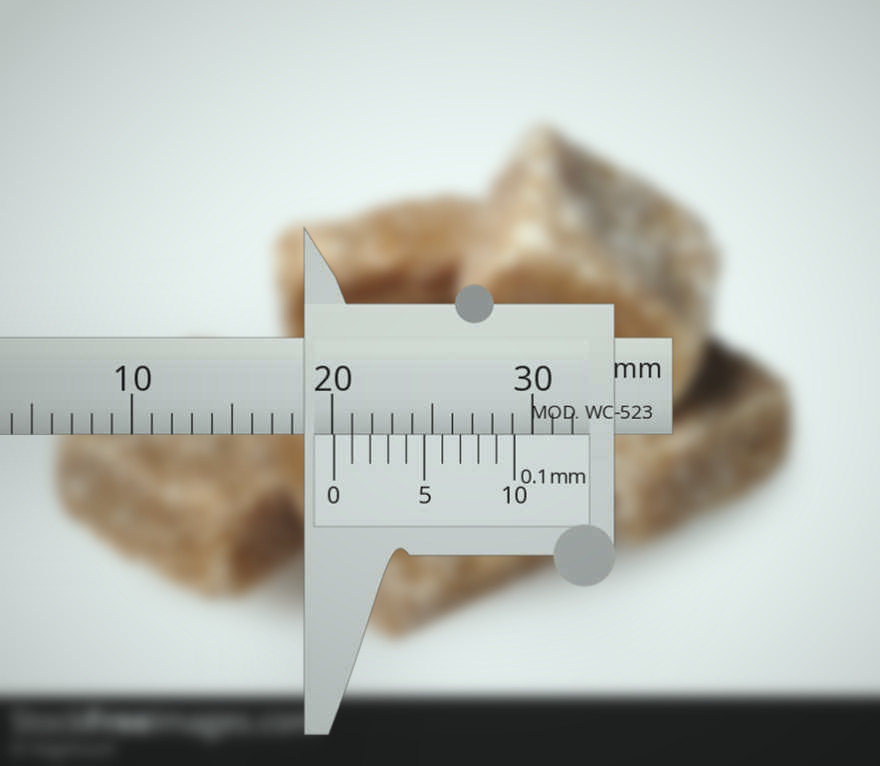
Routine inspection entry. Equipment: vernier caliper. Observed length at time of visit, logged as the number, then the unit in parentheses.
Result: 20.1 (mm)
